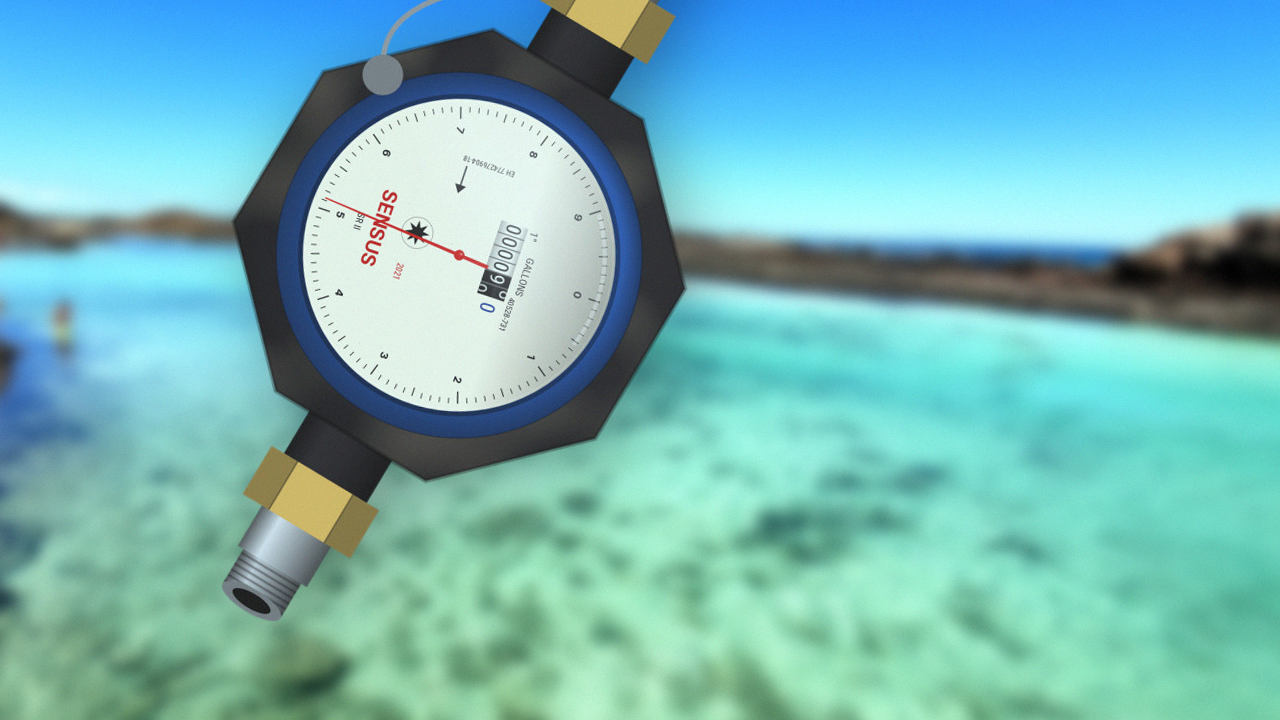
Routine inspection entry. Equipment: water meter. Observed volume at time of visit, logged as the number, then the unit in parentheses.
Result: 985.1 (gal)
